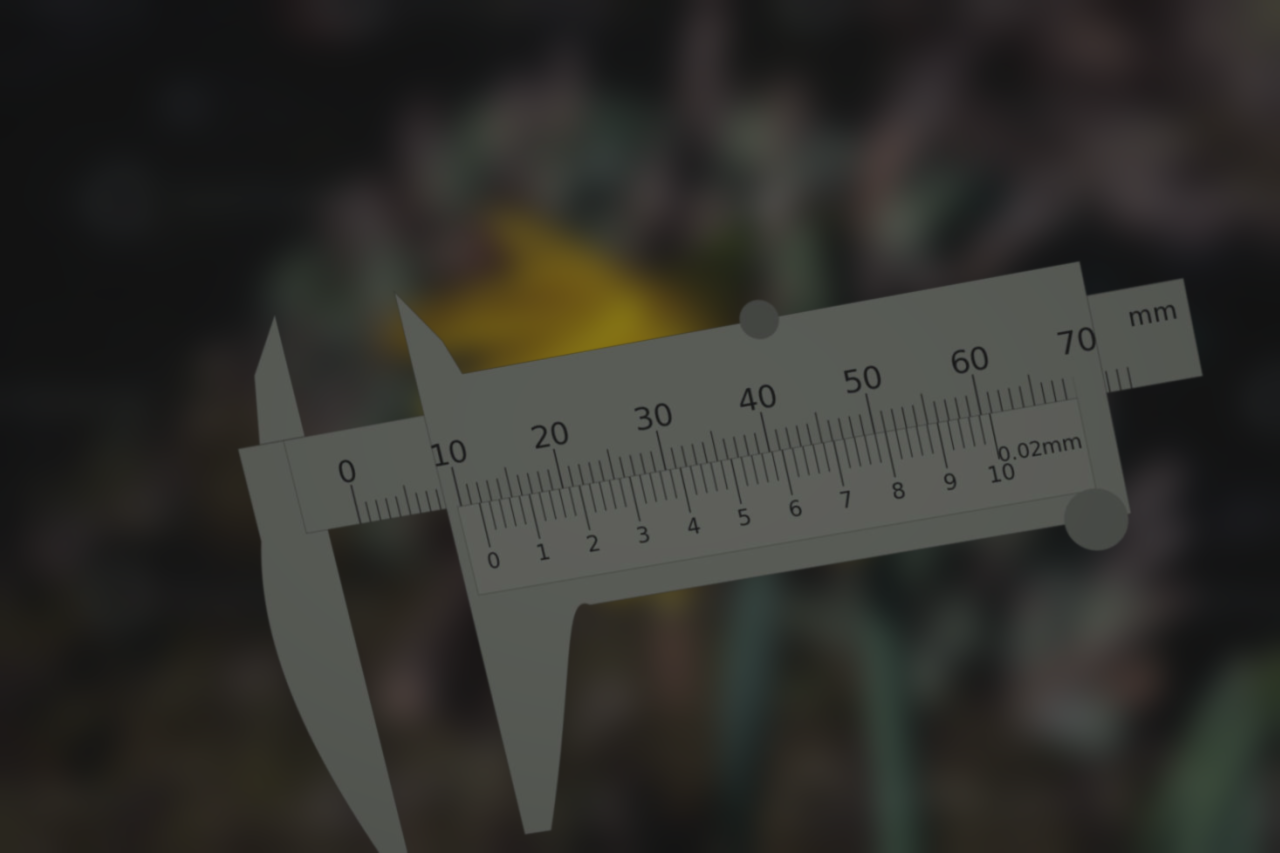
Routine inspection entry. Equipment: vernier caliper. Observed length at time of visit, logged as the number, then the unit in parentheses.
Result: 11.8 (mm)
